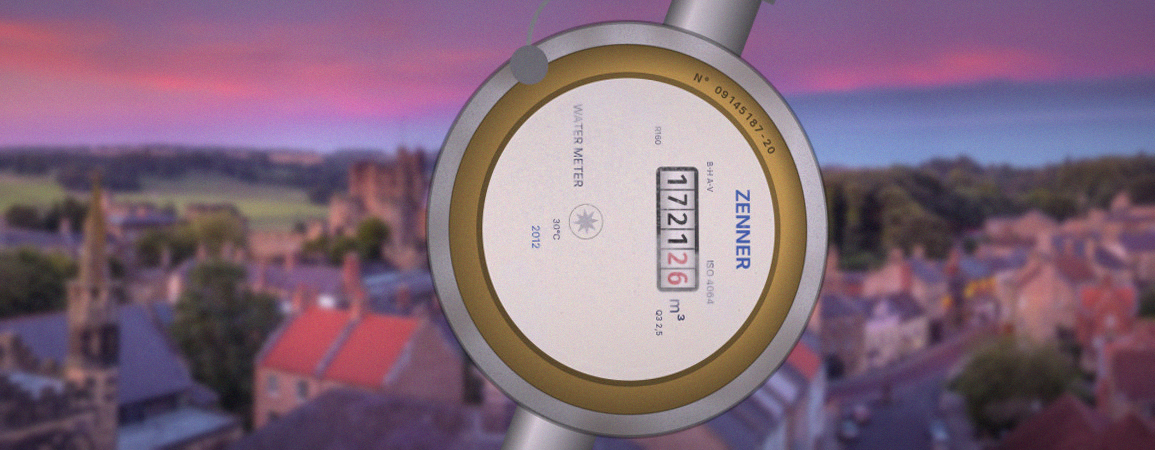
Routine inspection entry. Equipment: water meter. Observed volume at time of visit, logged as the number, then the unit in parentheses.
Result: 1721.26 (m³)
